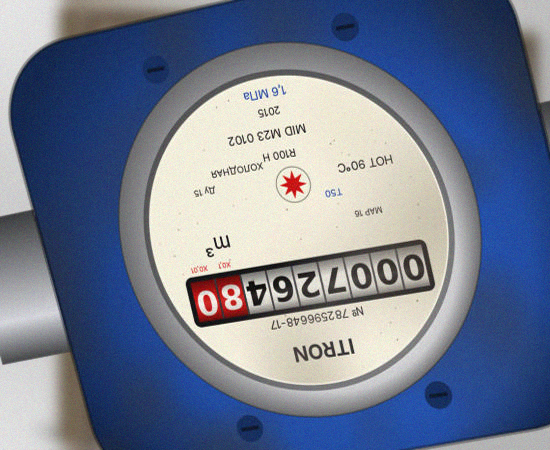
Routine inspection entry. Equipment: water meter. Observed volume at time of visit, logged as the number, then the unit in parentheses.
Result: 7264.80 (m³)
